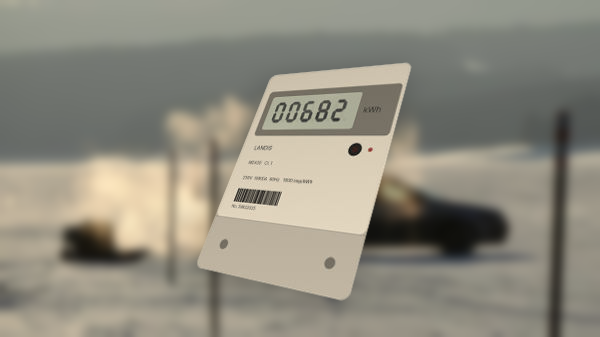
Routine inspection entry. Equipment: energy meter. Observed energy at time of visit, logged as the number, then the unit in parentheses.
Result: 682 (kWh)
